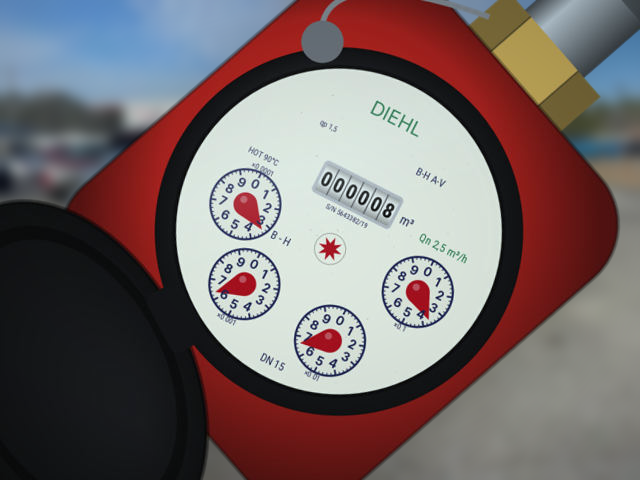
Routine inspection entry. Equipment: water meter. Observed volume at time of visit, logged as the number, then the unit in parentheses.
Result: 8.3663 (m³)
